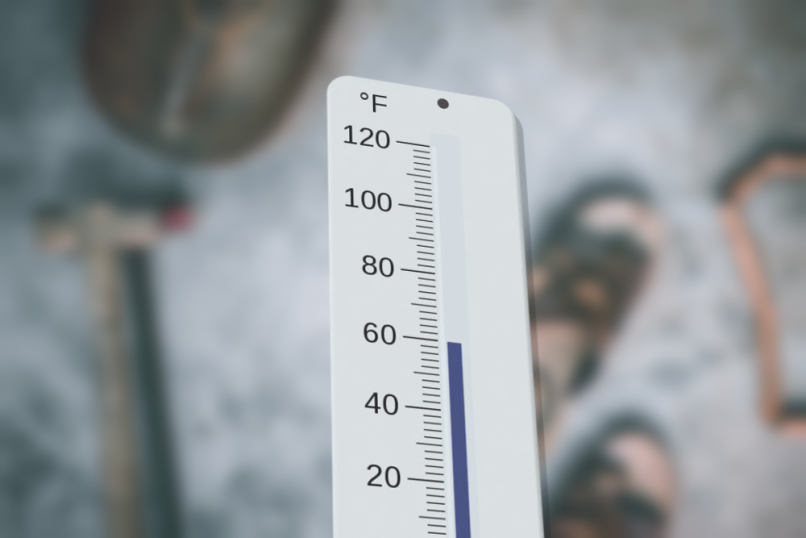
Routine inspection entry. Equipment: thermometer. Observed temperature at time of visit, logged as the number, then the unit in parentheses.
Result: 60 (°F)
